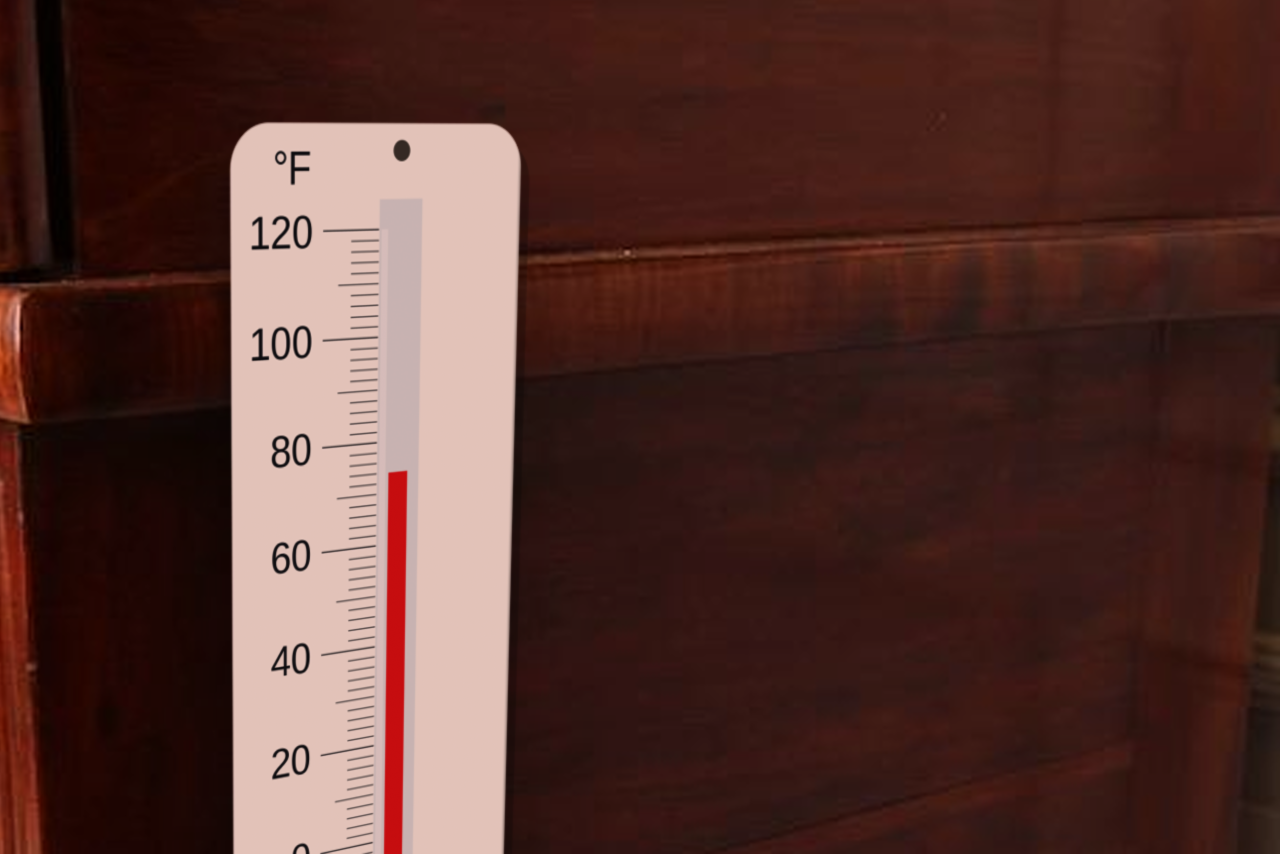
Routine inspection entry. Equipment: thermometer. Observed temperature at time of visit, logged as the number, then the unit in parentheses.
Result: 74 (°F)
